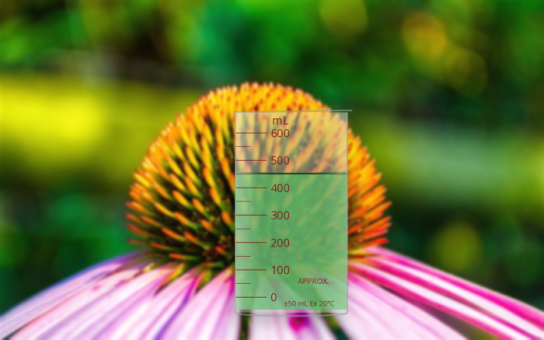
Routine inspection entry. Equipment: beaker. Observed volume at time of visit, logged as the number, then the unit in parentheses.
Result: 450 (mL)
